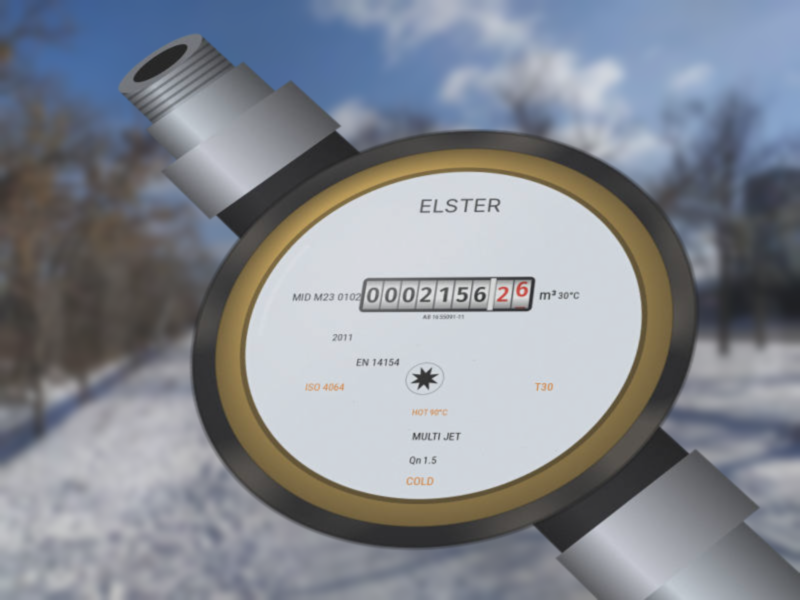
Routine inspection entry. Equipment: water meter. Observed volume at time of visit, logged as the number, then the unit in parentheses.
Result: 2156.26 (m³)
